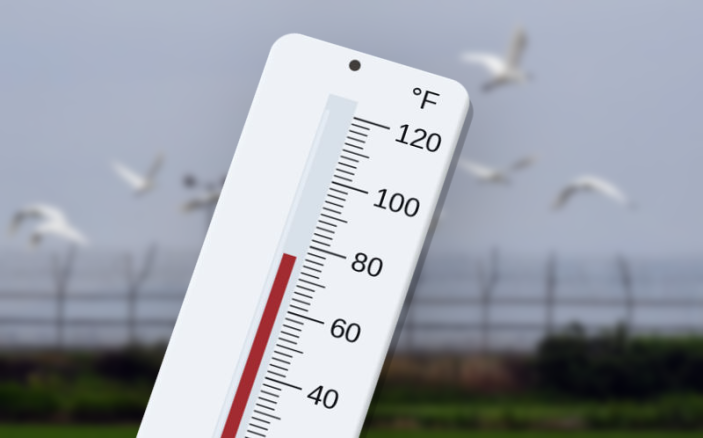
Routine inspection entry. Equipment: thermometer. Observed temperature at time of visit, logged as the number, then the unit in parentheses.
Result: 76 (°F)
